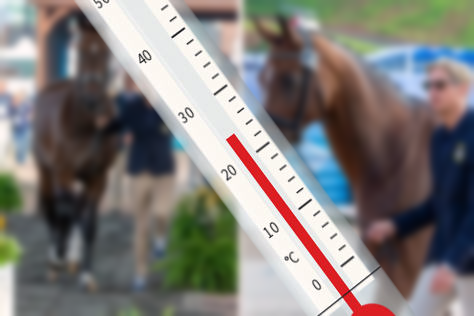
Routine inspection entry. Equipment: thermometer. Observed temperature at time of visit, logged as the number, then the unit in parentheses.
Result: 24 (°C)
